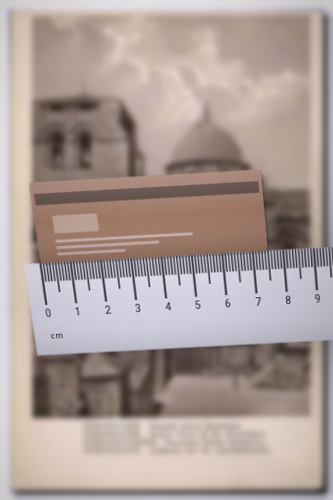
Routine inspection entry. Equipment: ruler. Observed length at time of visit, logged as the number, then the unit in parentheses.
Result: 7.5 (cm)
